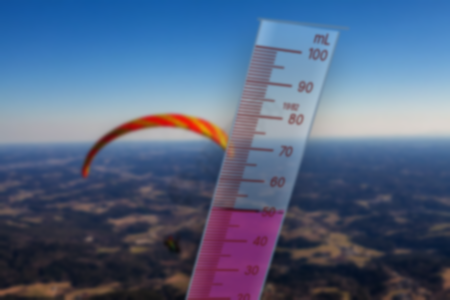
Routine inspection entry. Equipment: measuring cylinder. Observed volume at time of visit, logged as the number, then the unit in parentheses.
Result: 50 (mL)
